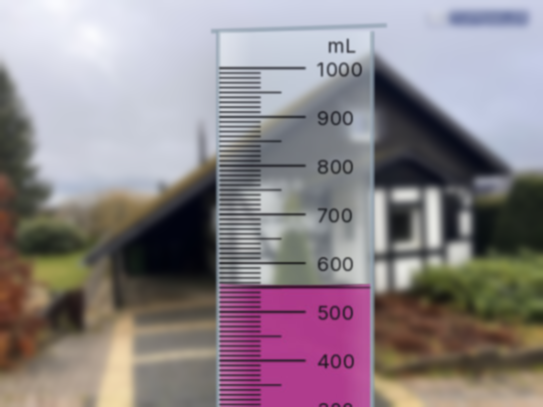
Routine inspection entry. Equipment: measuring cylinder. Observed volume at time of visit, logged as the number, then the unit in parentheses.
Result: 550 (mL)
